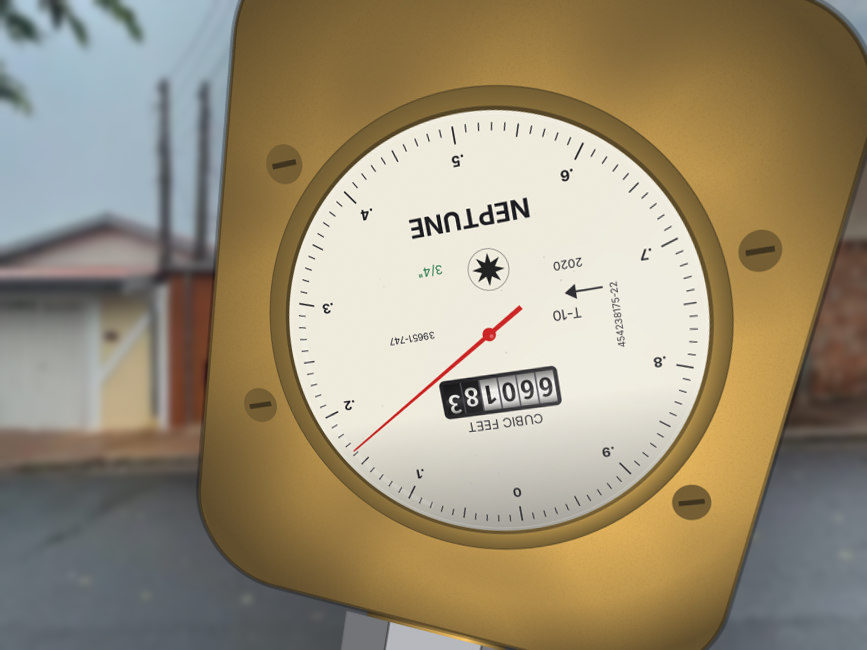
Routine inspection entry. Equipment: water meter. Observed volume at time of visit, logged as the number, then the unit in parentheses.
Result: 660183.16 (ft³)
